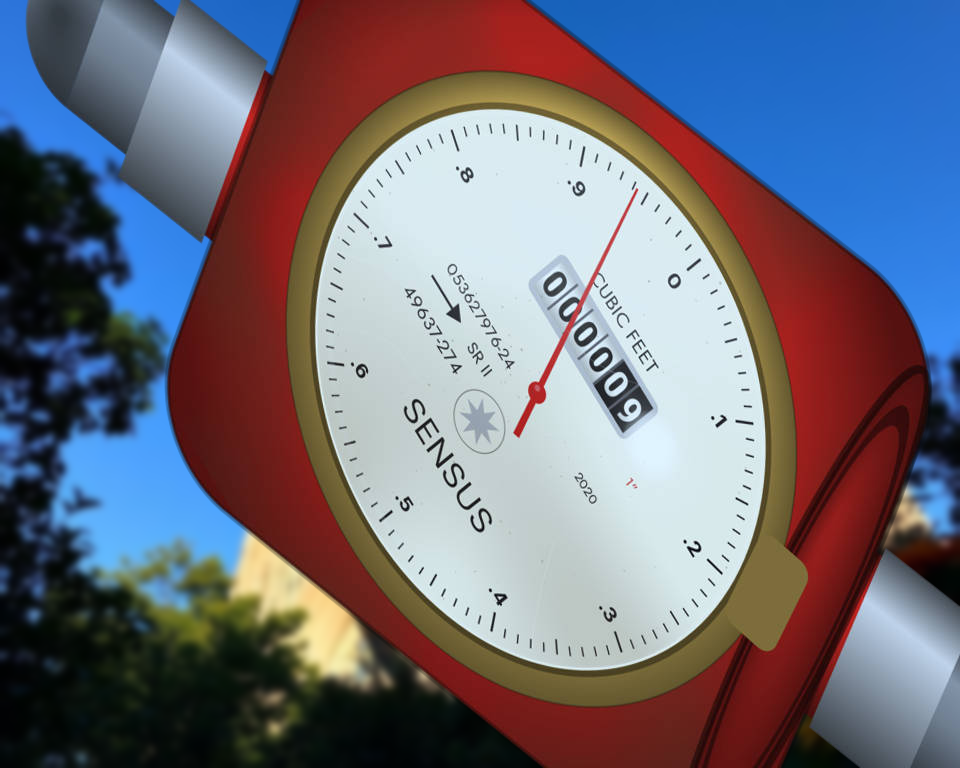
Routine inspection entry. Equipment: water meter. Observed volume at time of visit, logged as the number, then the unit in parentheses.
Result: 8.94 (ft³)
